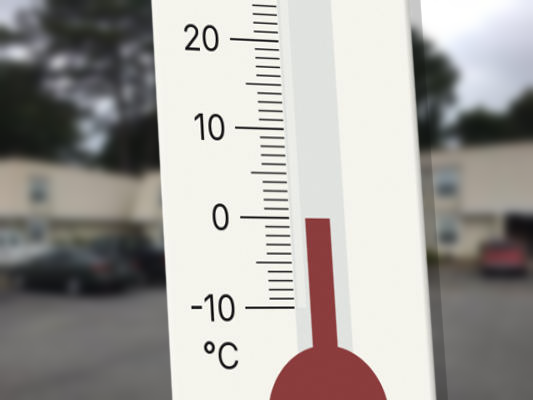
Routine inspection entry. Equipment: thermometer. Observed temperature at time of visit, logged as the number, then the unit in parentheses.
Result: 0 (°C)
